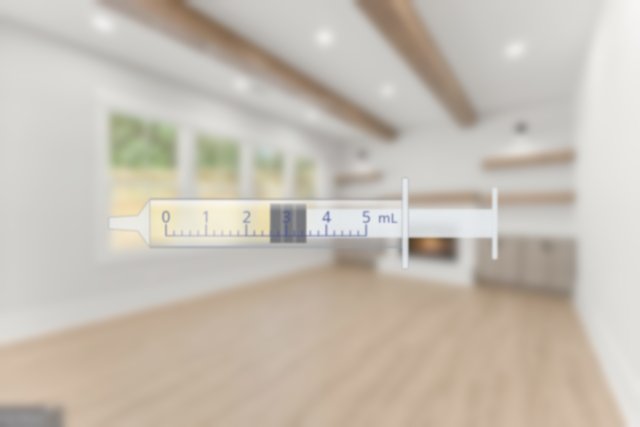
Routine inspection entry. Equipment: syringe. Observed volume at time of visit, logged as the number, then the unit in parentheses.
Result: 2.6 (mL)
